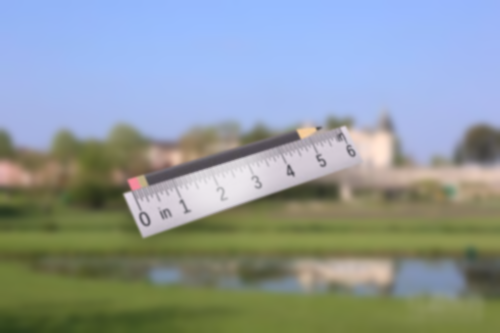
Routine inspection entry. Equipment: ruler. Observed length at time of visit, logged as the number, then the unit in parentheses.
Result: 5.5 (in)
